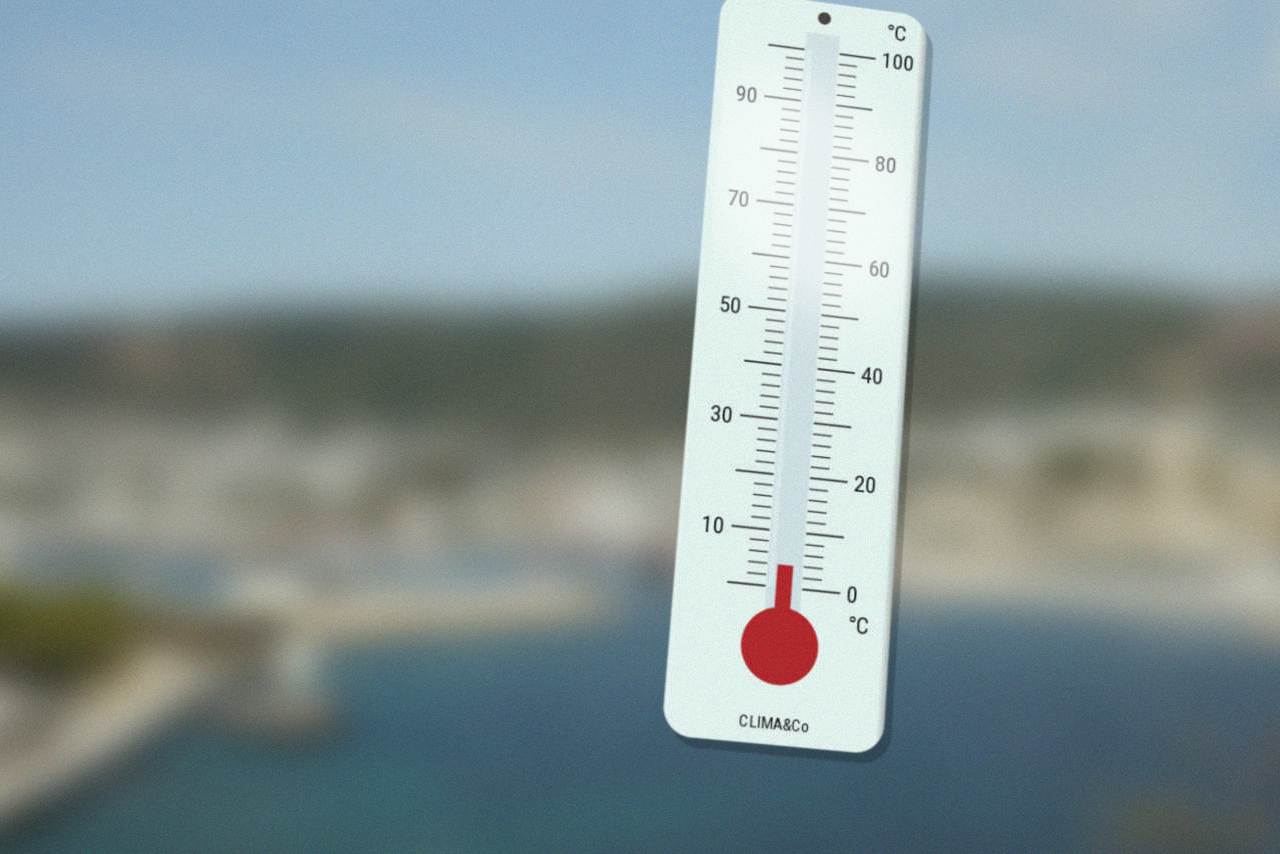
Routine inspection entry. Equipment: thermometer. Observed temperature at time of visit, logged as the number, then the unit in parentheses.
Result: 4 (°C)
